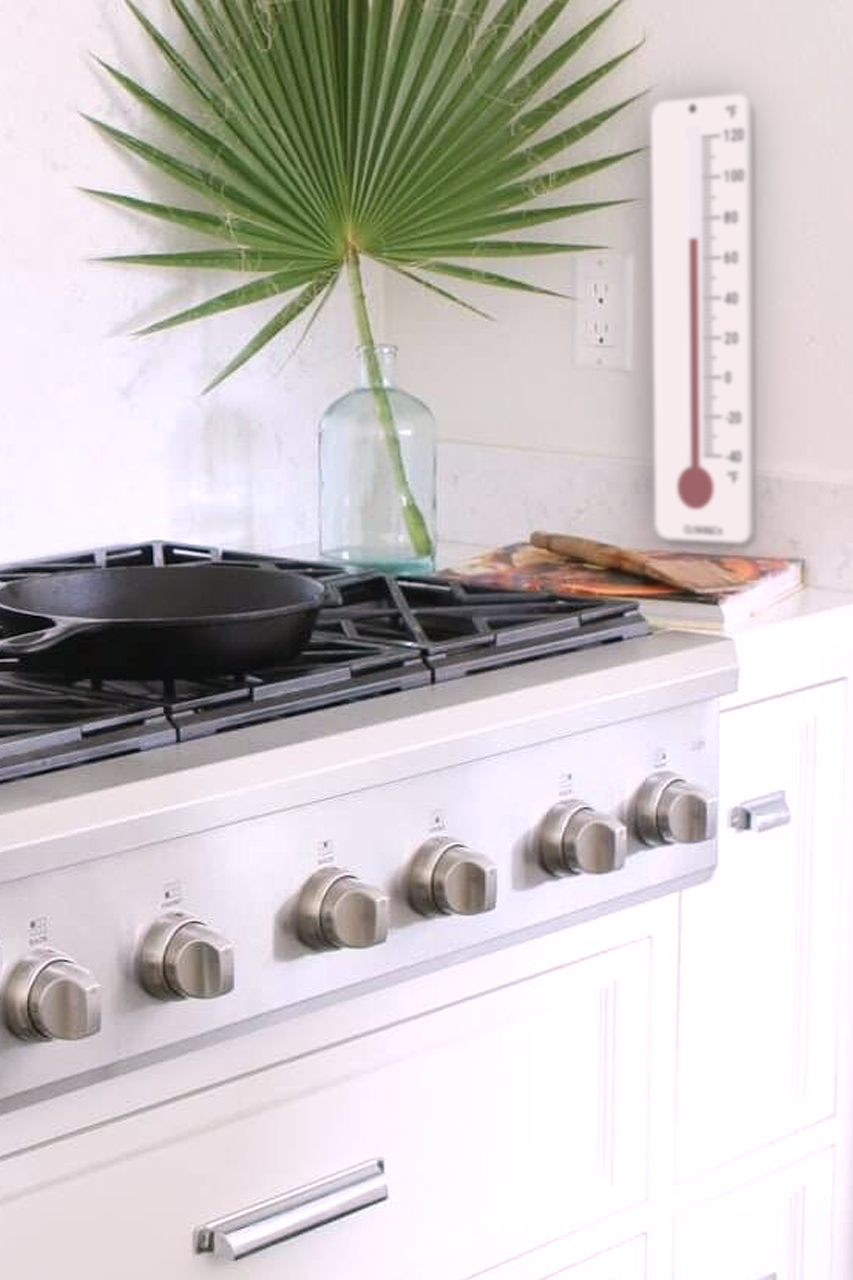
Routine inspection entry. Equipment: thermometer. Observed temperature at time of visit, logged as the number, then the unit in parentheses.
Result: 70 (°F)
